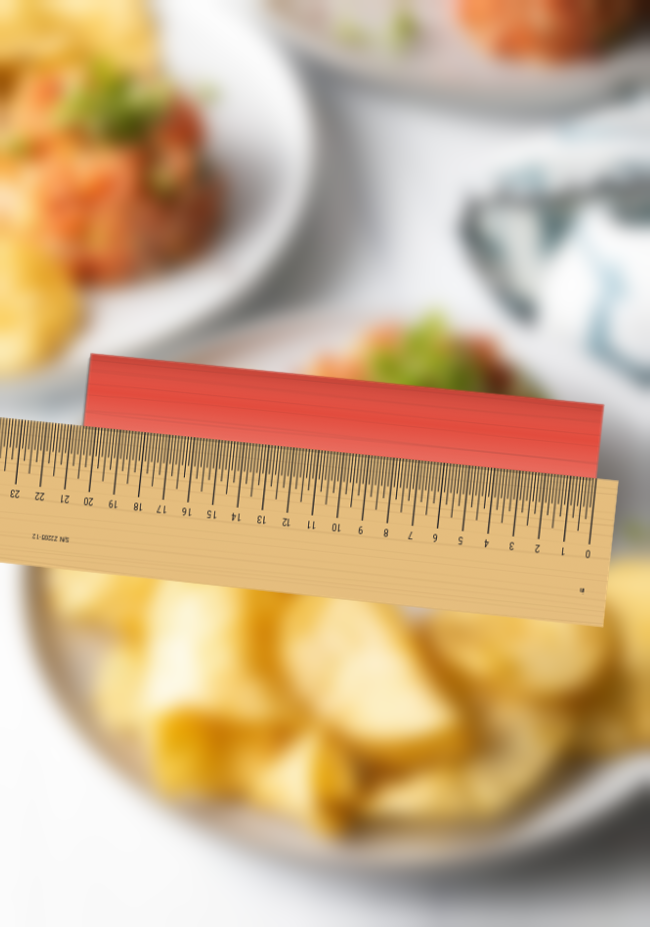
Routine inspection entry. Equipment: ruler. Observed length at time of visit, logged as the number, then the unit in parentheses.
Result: 20.5 (in)
